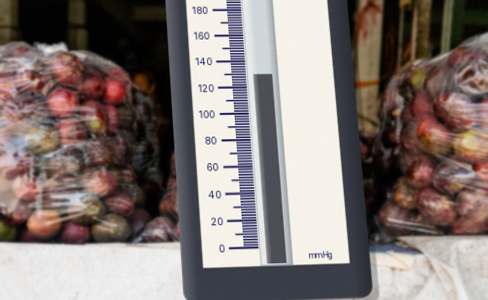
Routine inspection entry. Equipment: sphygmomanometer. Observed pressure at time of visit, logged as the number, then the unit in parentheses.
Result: 130 (mmHg)
